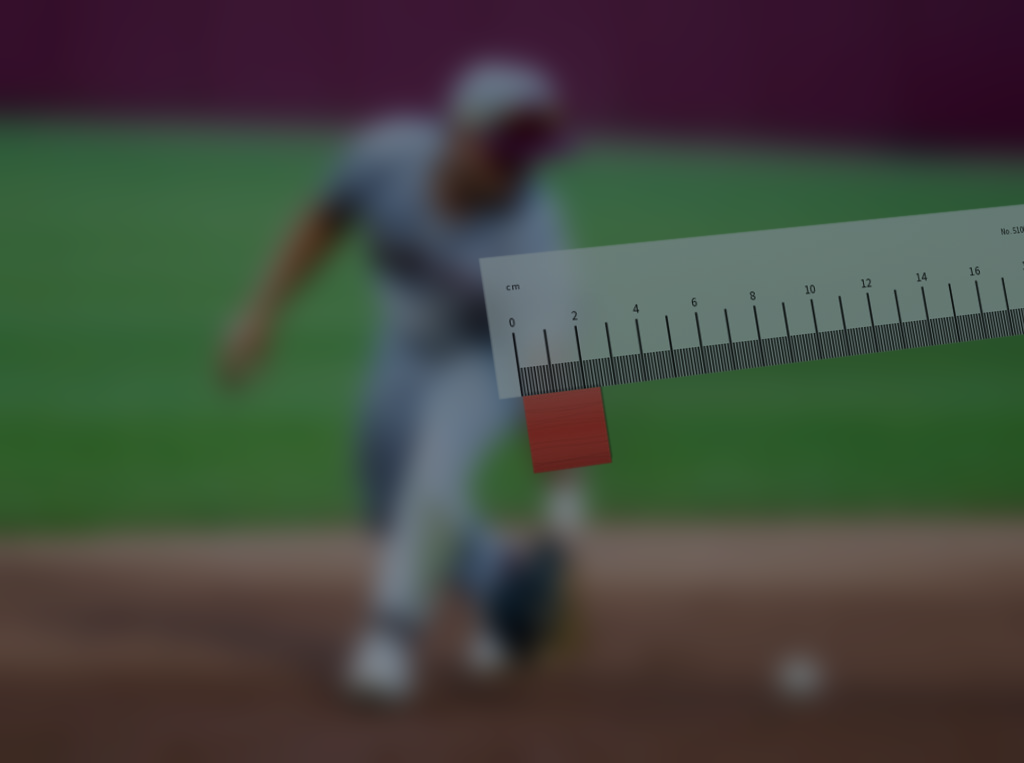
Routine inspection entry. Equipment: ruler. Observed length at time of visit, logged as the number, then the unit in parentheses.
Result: 2.5 (cm)
